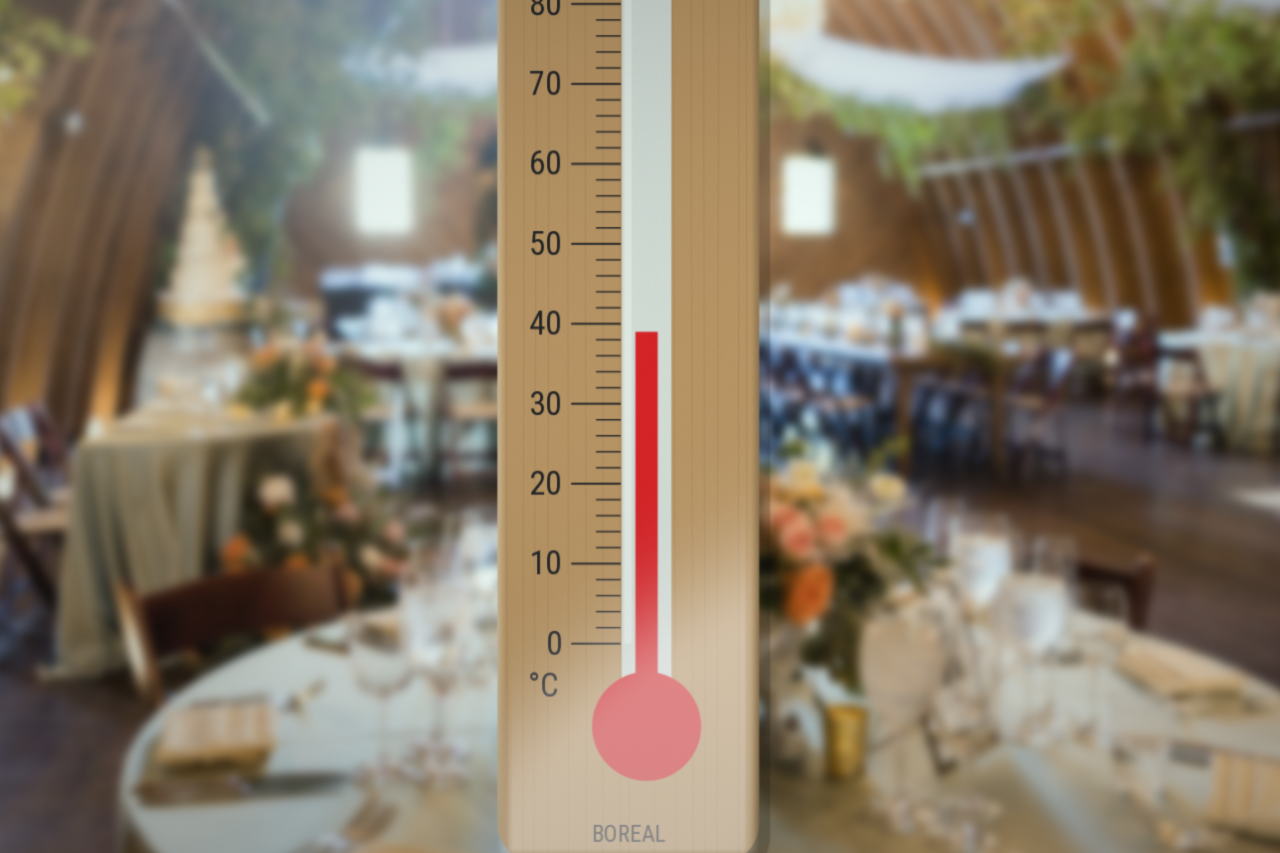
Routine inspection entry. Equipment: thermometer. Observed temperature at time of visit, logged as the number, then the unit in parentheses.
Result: 39 (°C)
